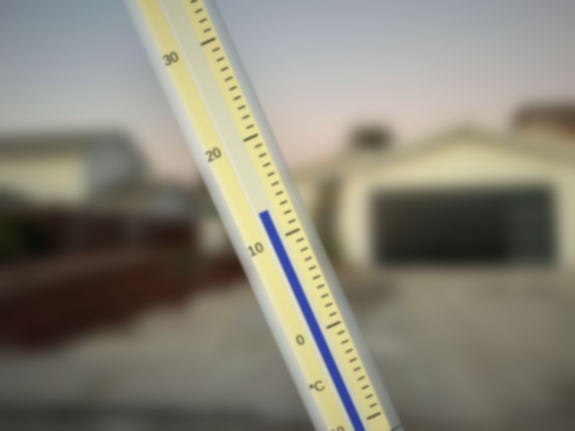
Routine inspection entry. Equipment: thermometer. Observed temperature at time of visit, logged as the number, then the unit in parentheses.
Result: 13 (°C)
